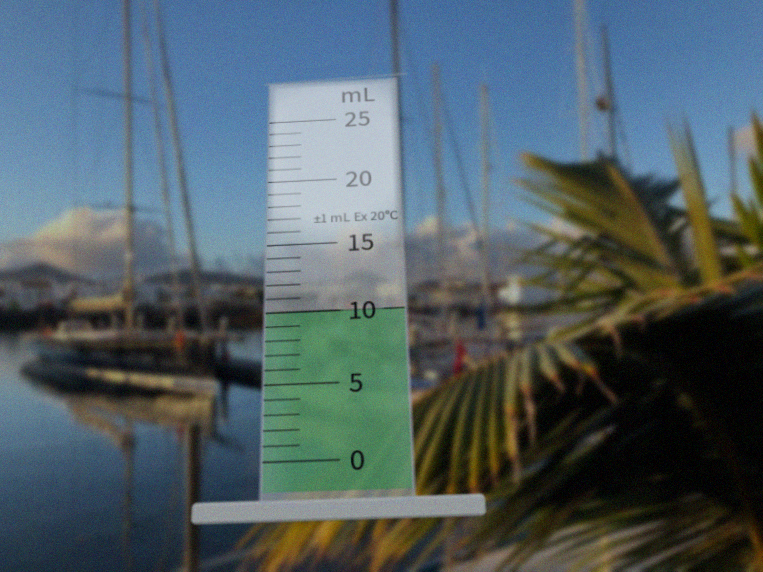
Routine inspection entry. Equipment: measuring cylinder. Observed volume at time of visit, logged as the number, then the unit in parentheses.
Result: 10 (mL)
